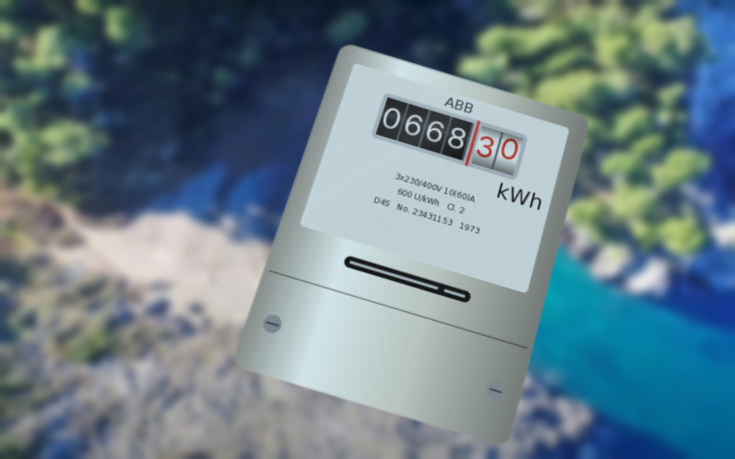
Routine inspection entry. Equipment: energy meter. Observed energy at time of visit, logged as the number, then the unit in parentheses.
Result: 668.30 (kWh)
